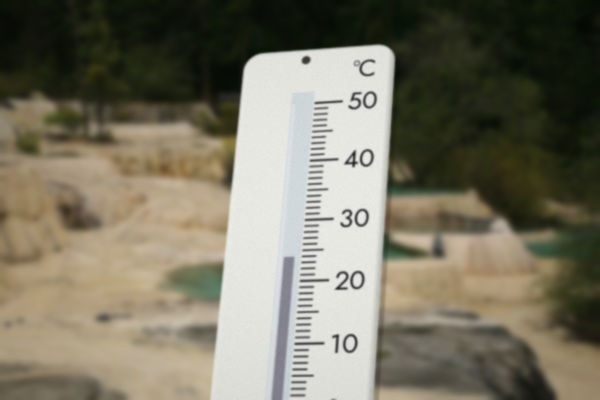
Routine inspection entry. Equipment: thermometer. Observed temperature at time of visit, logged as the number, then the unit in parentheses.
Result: 24 (°C)
